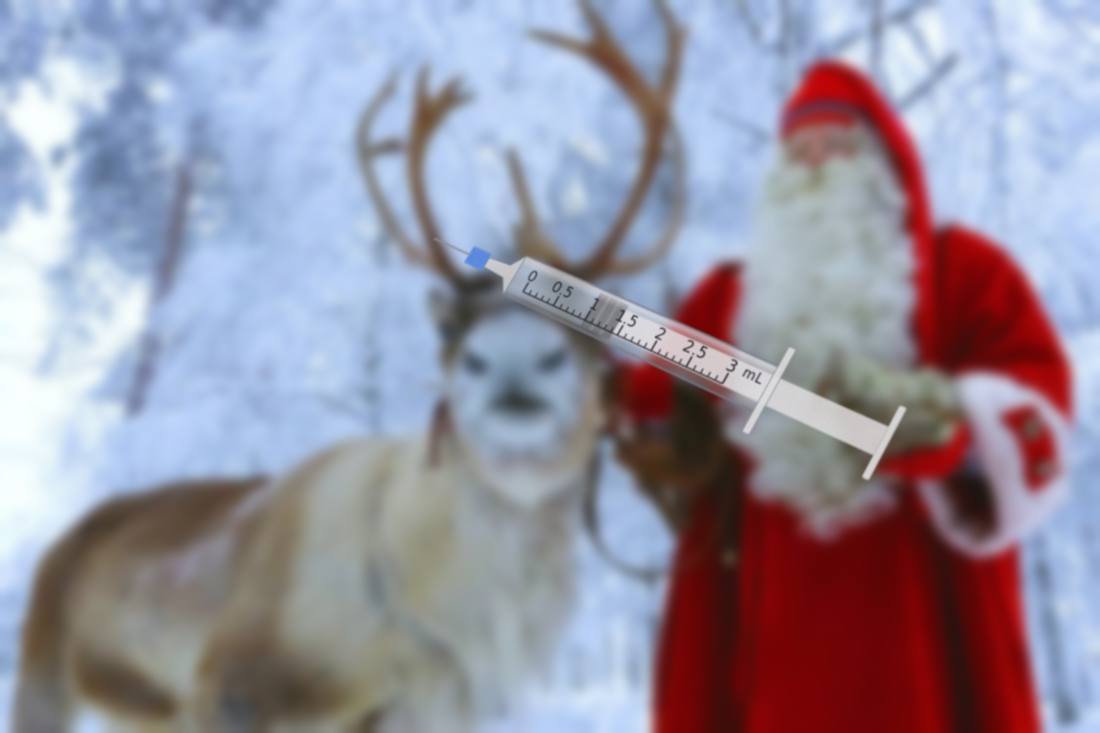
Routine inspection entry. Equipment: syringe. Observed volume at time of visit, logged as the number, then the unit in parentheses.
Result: 1 (mL)
